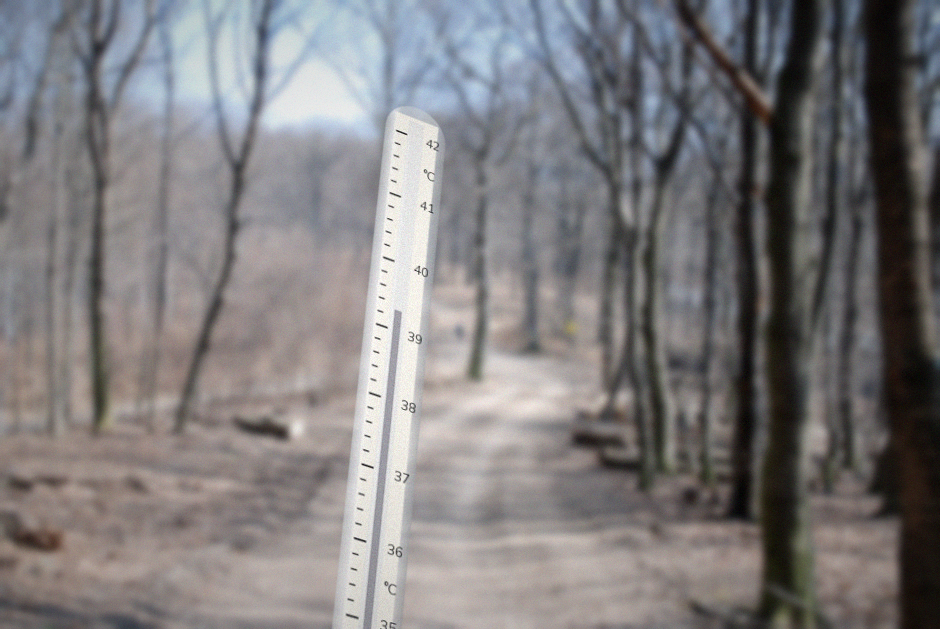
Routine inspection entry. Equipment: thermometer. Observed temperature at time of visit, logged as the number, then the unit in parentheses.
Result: 39.3 (°C)
